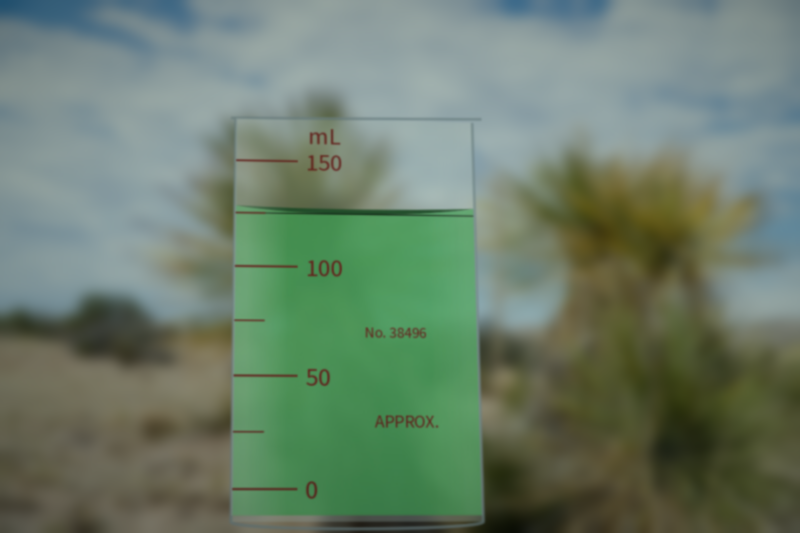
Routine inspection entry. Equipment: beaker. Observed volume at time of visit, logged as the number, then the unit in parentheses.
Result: 125 (mL)
